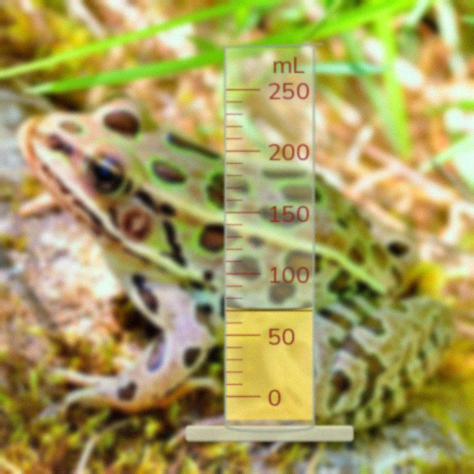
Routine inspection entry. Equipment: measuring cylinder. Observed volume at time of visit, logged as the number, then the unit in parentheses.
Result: 70 (mL)
